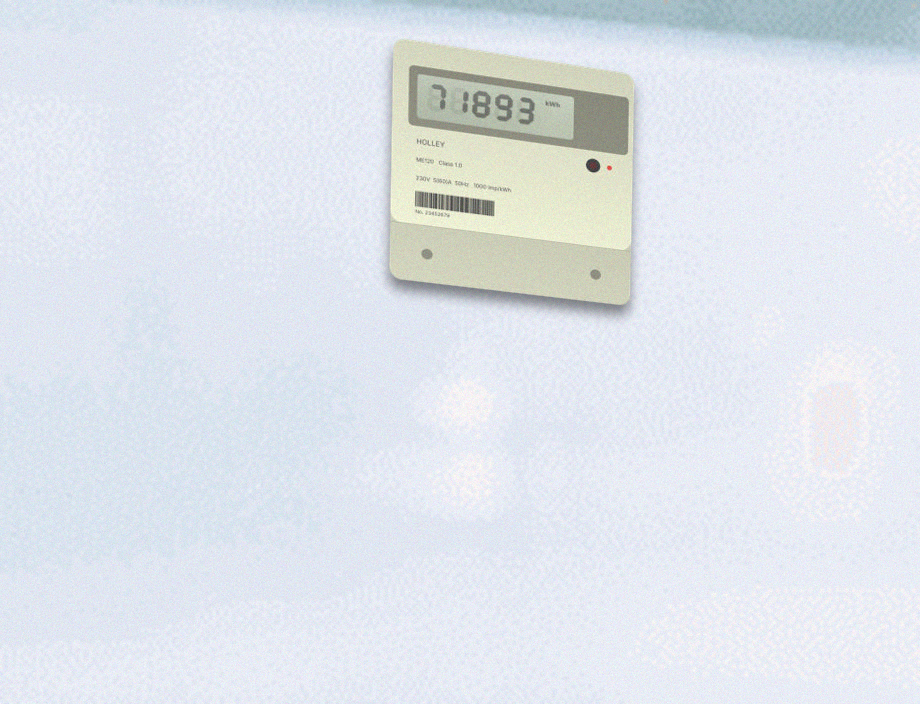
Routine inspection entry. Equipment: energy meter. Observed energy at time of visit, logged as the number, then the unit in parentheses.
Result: 71893 (kWh)
